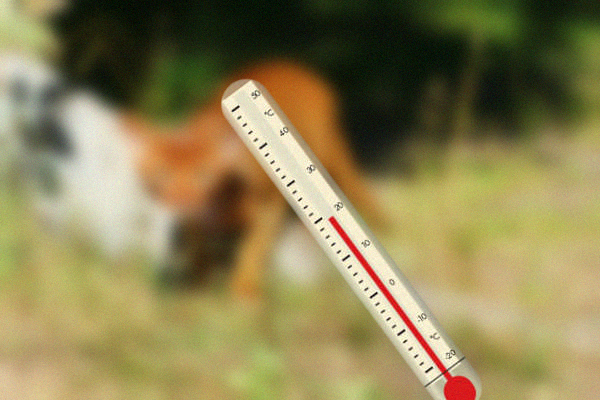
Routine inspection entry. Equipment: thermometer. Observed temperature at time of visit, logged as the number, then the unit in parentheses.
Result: 19 (°C)
